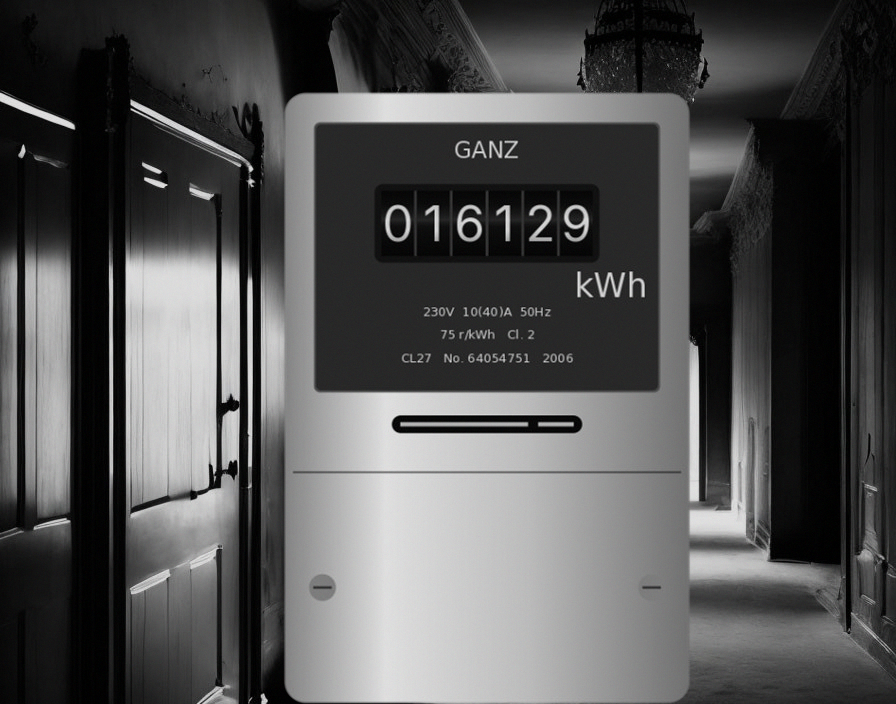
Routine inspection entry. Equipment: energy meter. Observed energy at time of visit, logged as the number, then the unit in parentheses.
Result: 16129 (kWh)
